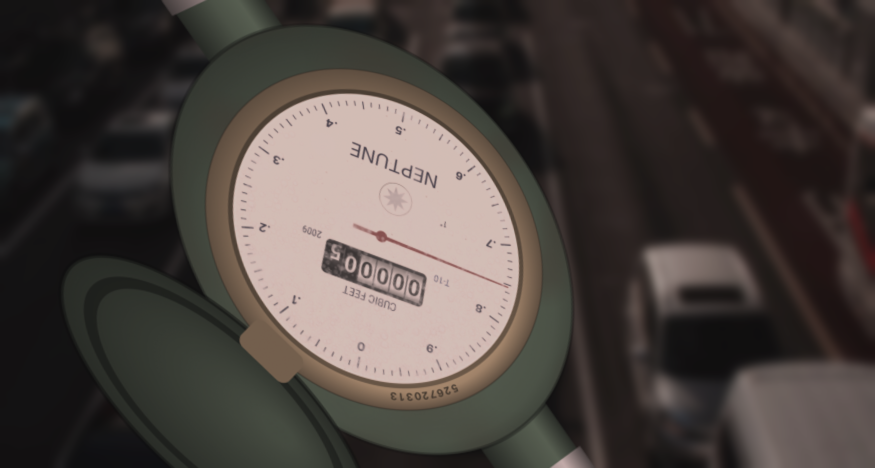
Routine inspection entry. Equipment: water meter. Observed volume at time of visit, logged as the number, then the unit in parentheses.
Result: 4.75 (ft³)
